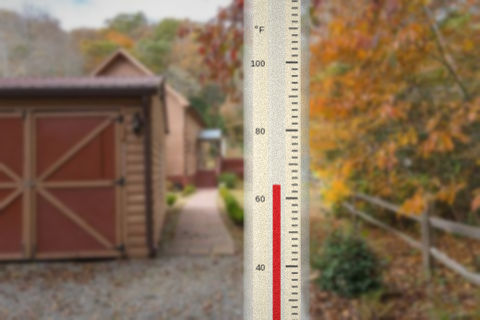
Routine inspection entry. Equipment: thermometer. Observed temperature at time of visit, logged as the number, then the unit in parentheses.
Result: 64 (°F)
